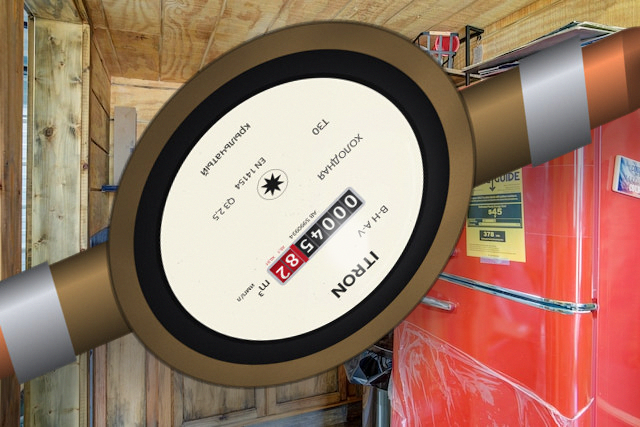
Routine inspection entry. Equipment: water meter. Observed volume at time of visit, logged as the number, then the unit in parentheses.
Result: 45.82 (m³)
